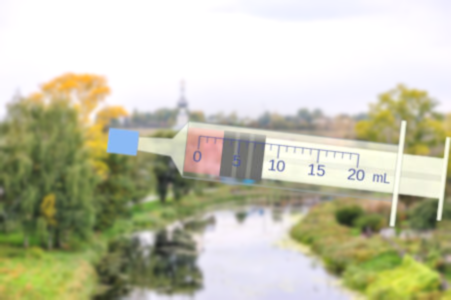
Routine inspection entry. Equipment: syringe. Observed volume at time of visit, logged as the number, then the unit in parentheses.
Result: 3 (mL)
